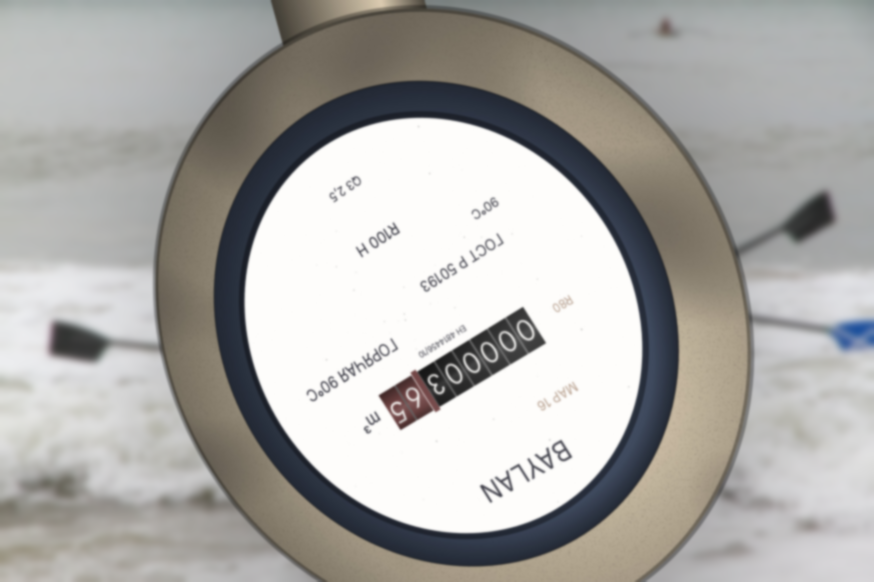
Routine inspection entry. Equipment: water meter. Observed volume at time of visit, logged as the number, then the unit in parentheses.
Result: 3.65 (m³)
